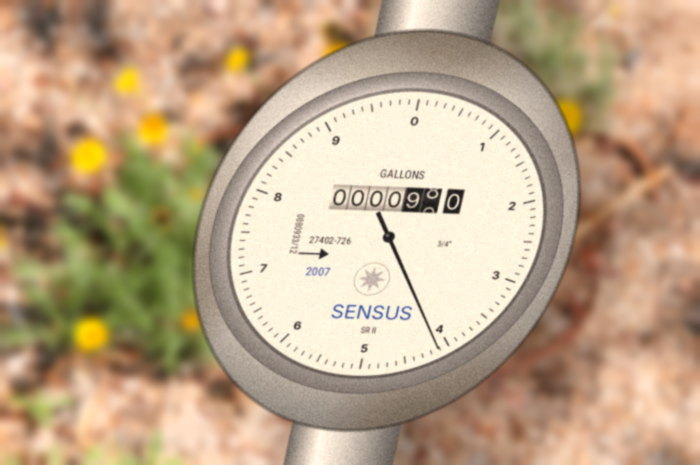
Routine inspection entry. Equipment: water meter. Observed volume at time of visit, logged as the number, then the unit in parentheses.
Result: 984.1 (gal)
